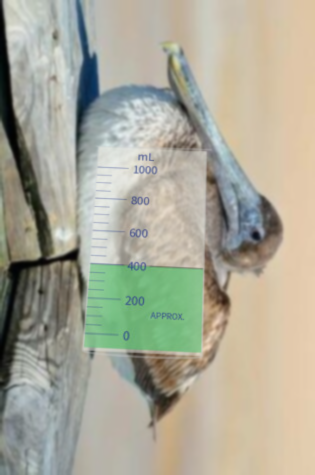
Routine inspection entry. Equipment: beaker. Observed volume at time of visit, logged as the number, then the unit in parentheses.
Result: 400 (mL)
